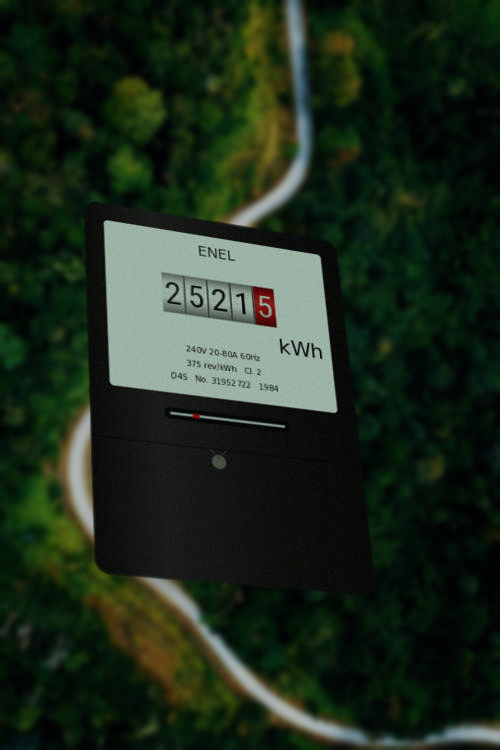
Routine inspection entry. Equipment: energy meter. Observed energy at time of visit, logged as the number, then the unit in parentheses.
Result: 2521.5 (kWh)
